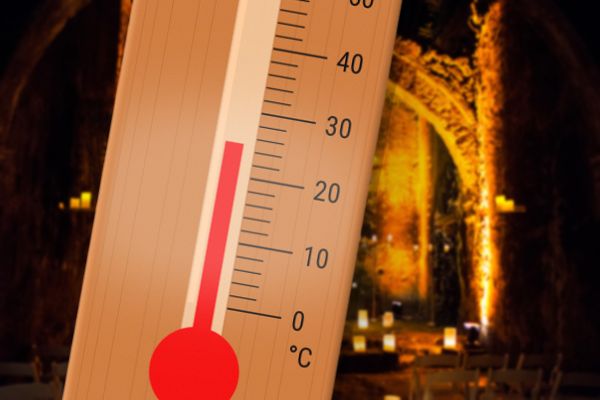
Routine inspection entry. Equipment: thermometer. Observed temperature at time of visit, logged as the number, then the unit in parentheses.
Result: 25 (°C)
